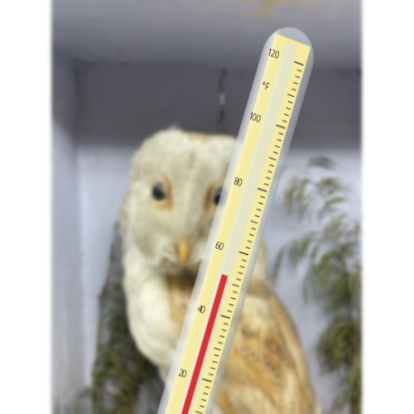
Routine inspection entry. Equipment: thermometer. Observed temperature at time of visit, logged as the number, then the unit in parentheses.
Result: 52 (°F)
